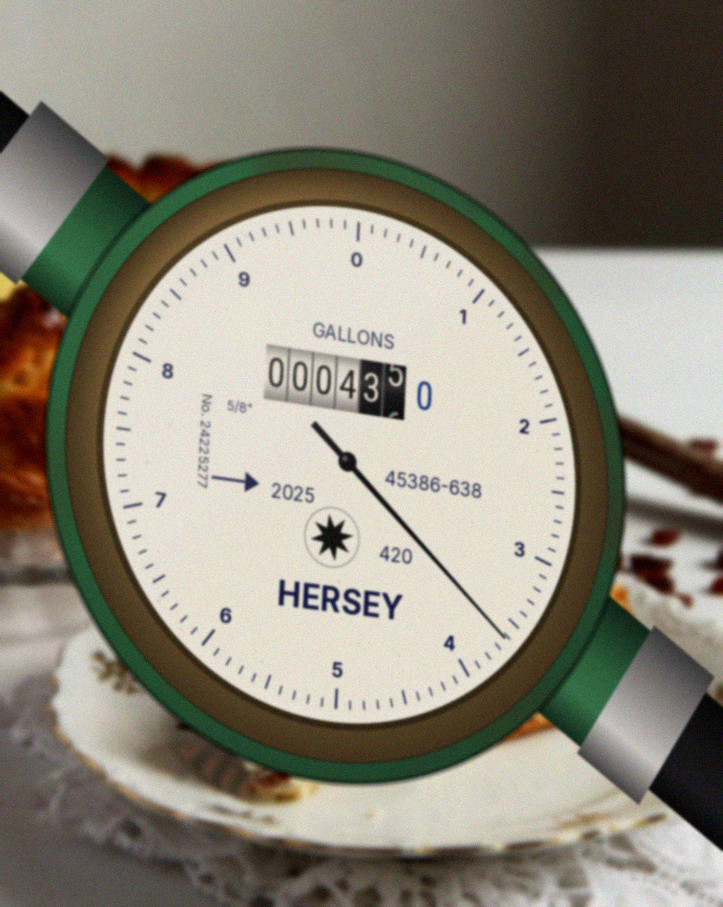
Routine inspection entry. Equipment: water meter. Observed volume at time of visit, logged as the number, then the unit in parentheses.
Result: 4353.6 (gal)
